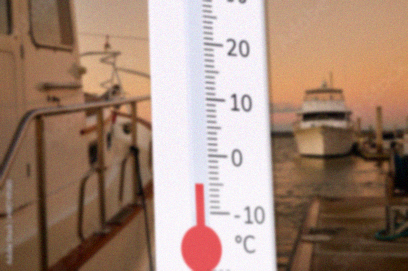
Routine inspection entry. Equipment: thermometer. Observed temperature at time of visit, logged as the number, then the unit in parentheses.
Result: -5 (°C)
